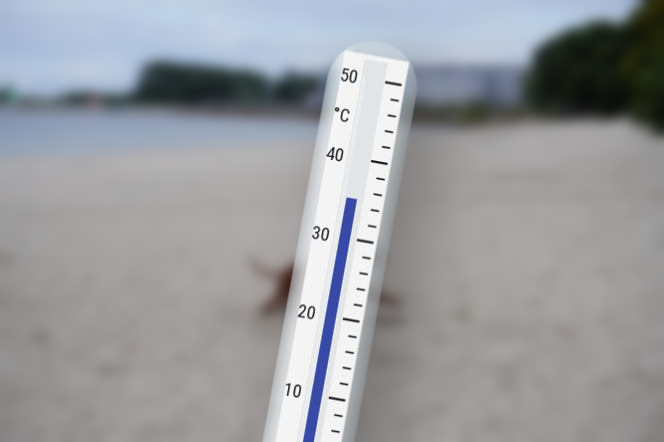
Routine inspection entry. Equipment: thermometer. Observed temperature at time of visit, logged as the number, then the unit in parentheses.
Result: 35 (°C)
